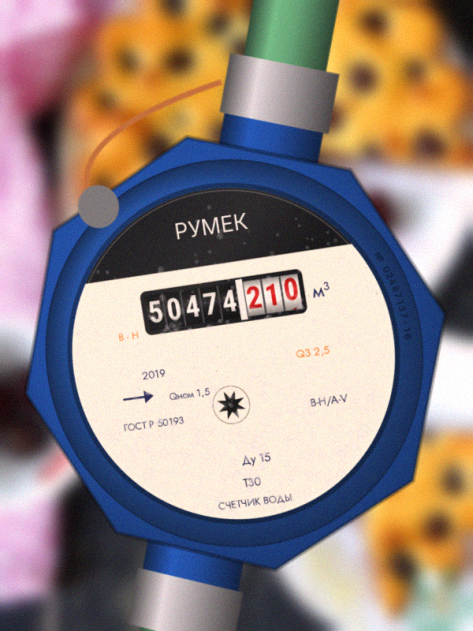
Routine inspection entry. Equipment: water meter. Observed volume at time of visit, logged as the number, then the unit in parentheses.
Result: 50474.210 (m³)
